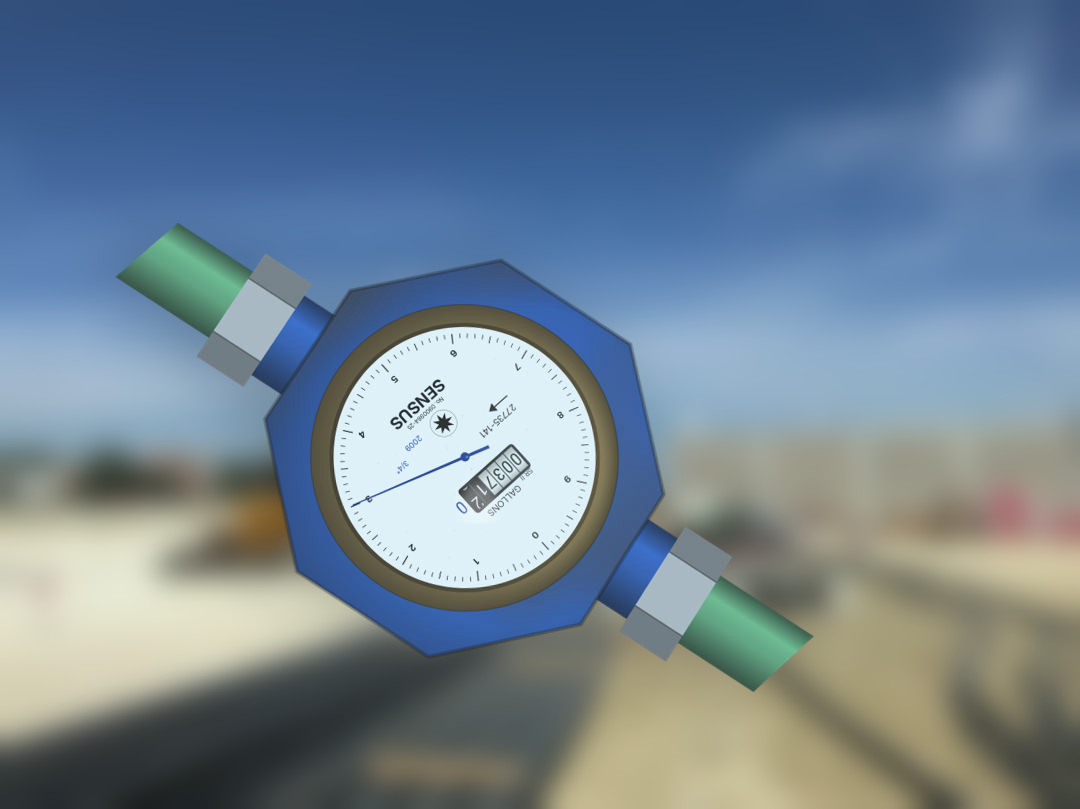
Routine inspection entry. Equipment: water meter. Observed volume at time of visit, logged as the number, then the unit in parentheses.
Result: 37123.0 (gal)
